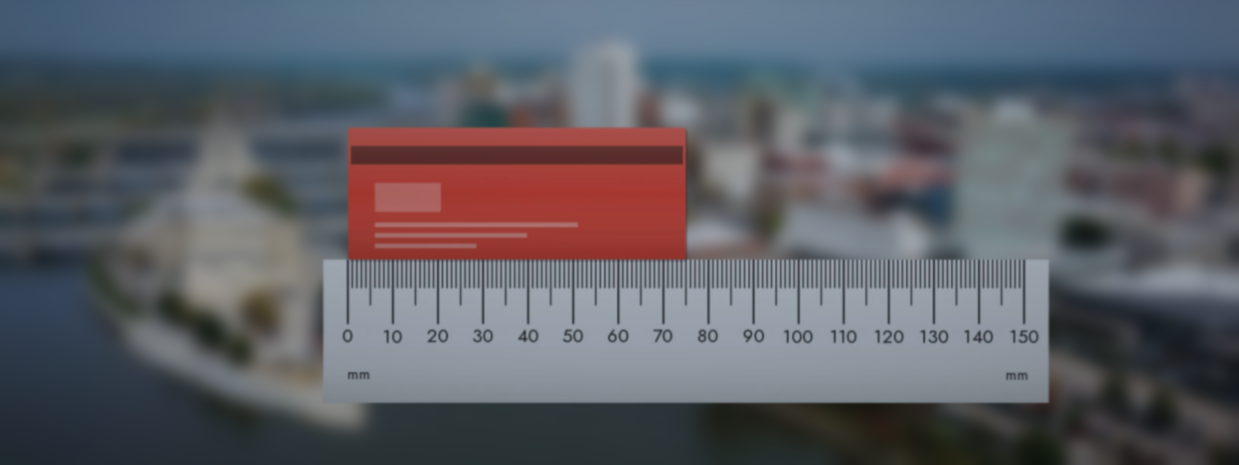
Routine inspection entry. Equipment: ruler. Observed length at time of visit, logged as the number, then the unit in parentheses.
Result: 75 (mm)
